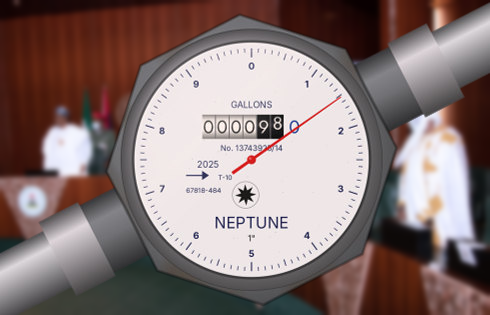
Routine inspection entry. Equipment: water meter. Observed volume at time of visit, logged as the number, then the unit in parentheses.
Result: 981.5 (gal)
